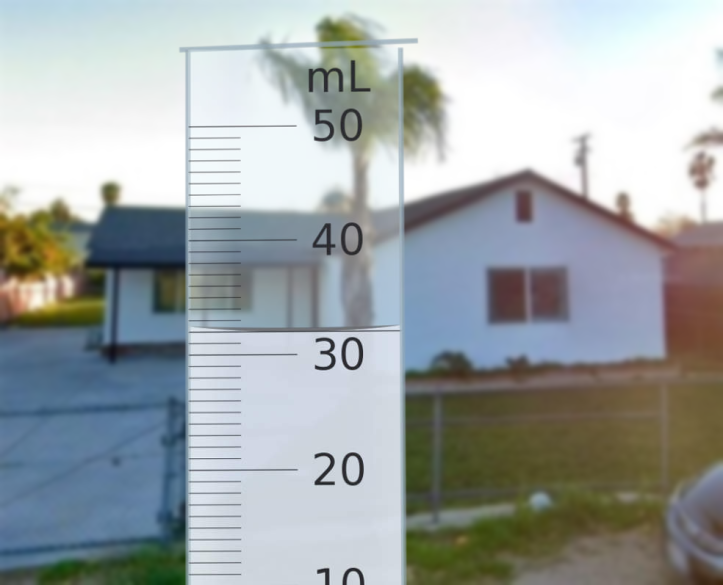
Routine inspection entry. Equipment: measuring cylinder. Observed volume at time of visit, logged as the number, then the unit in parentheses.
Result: 32 (mL)
